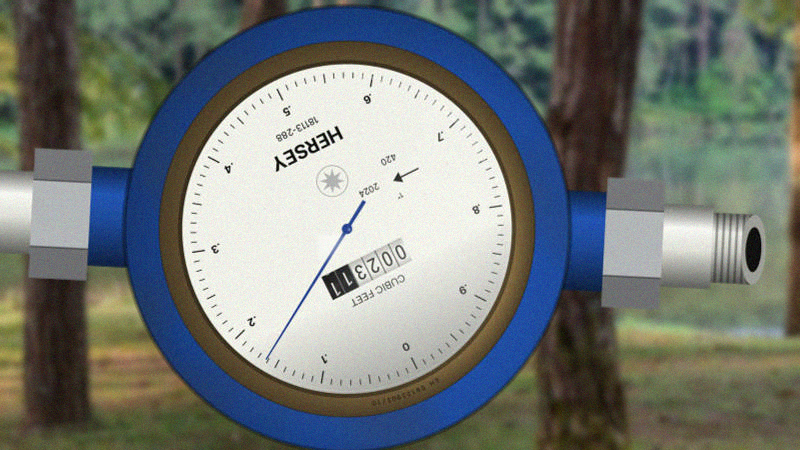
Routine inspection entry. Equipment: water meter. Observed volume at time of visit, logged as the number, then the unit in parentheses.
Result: 2311.16 (ft³)
